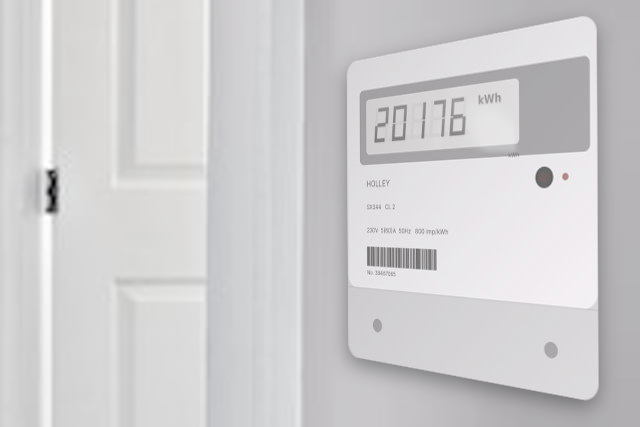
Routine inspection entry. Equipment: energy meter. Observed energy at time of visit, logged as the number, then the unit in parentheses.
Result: 20176 (kWh)
